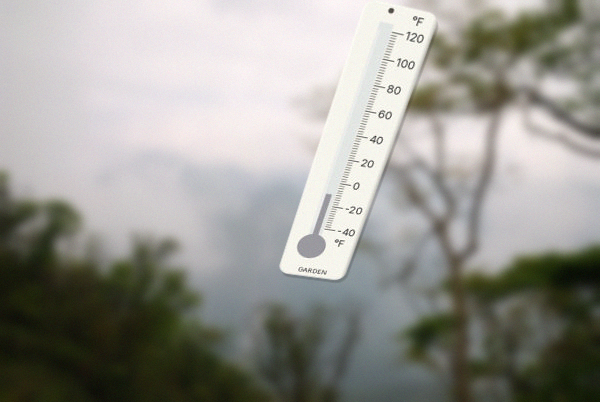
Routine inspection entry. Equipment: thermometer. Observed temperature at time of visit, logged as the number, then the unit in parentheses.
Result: -10 (°F)
